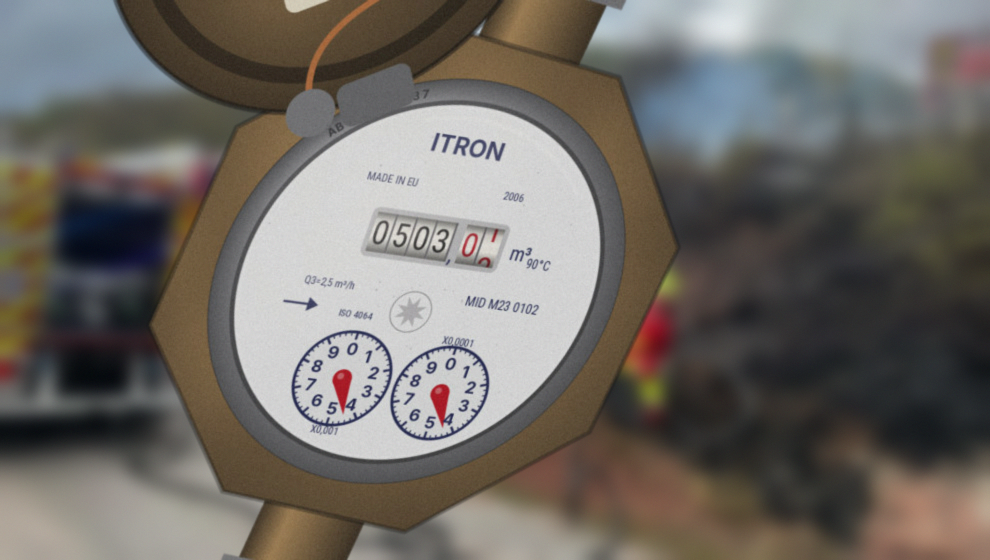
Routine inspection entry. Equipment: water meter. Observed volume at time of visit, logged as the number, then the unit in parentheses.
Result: 503.0144 (m³)
